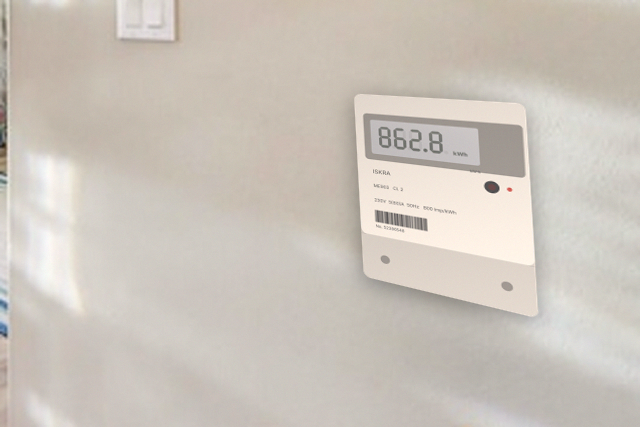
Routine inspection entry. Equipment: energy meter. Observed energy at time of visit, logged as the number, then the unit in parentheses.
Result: 862.8 (kWh)
